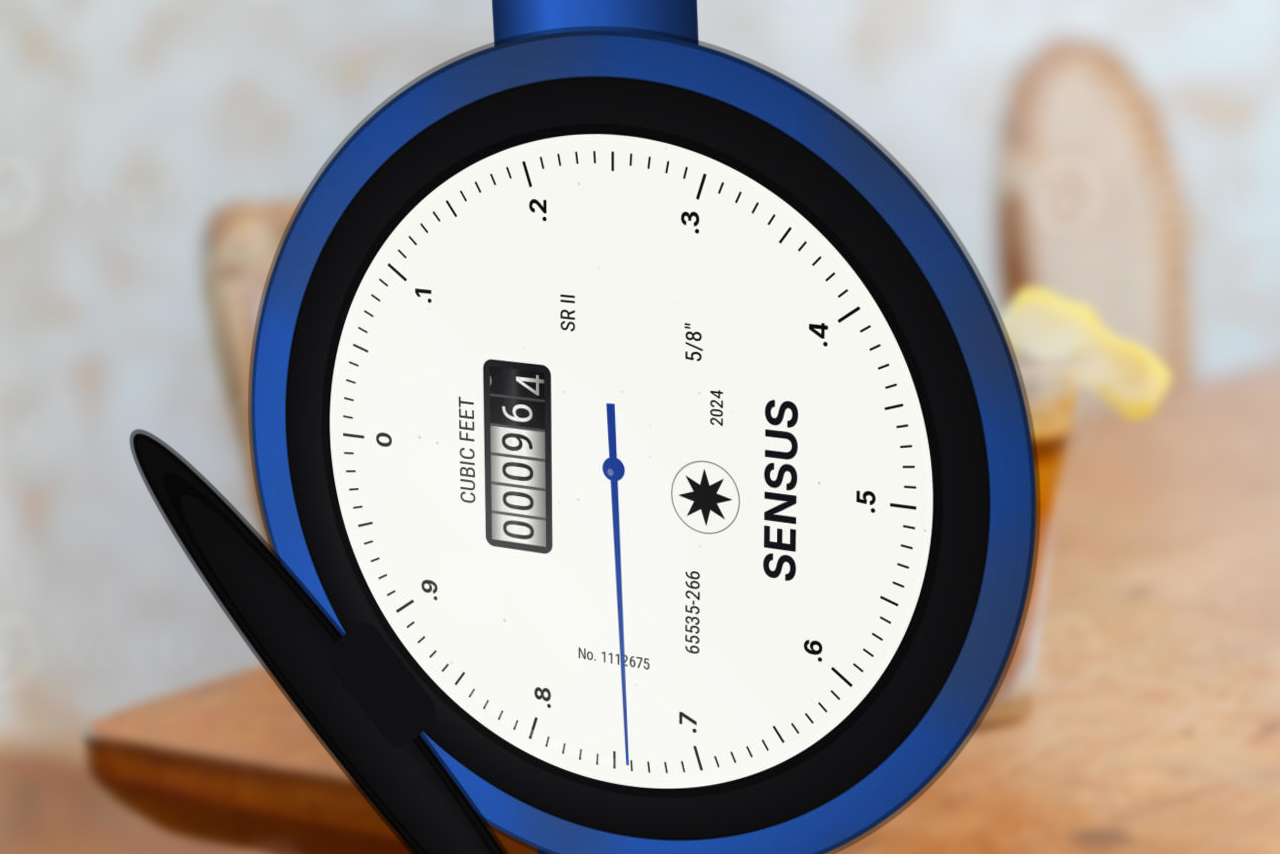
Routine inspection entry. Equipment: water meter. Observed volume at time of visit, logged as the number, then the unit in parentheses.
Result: 963.74 (ft³)
